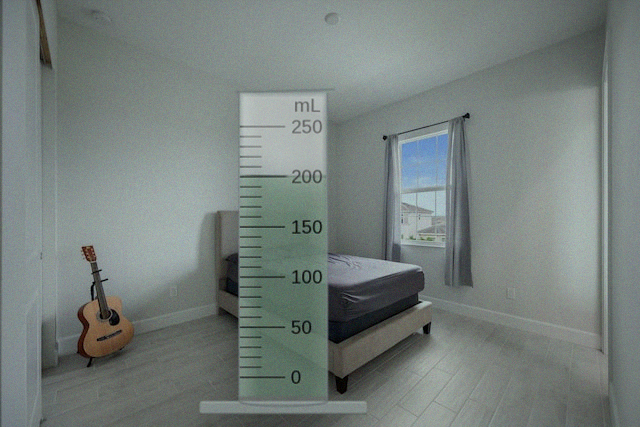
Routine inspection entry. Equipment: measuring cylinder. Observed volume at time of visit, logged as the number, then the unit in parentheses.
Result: 200 (mL)
